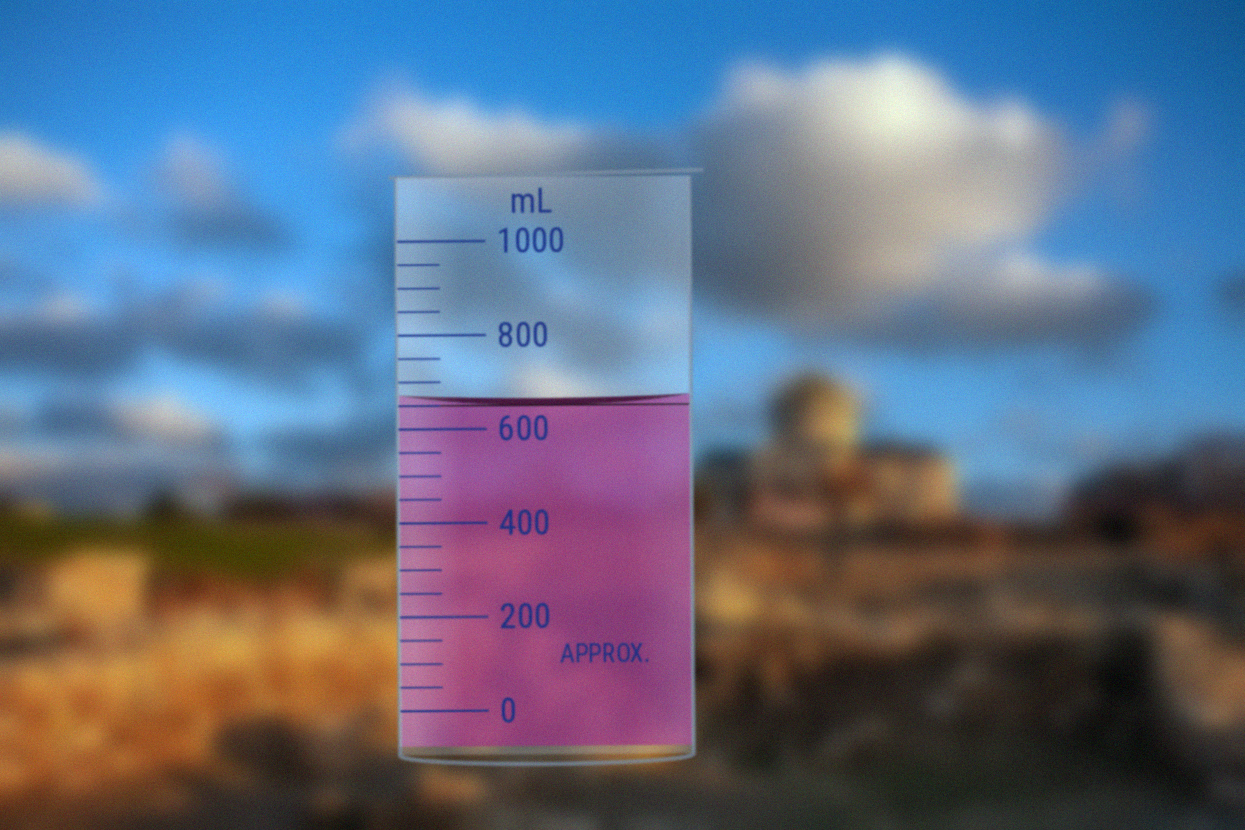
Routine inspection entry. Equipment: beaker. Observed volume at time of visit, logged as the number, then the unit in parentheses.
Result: 650 (mL)
